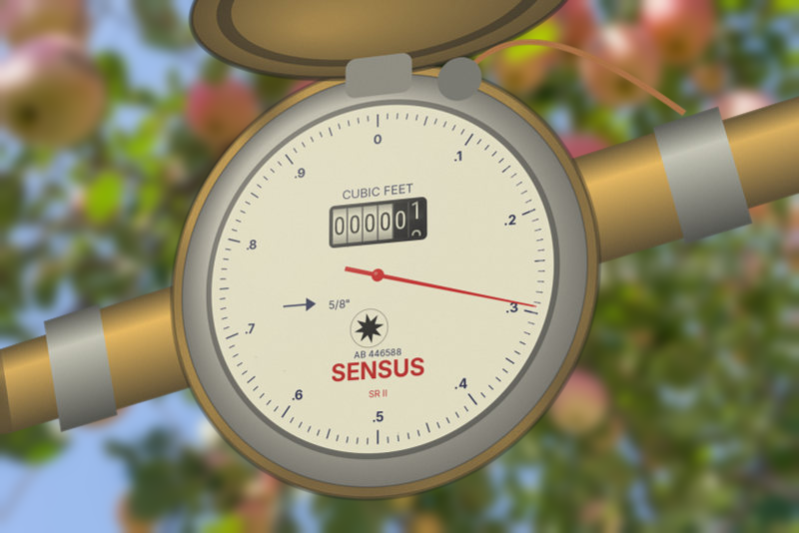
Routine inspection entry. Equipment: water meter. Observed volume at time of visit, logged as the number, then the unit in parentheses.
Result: 1.29 (ft³)
